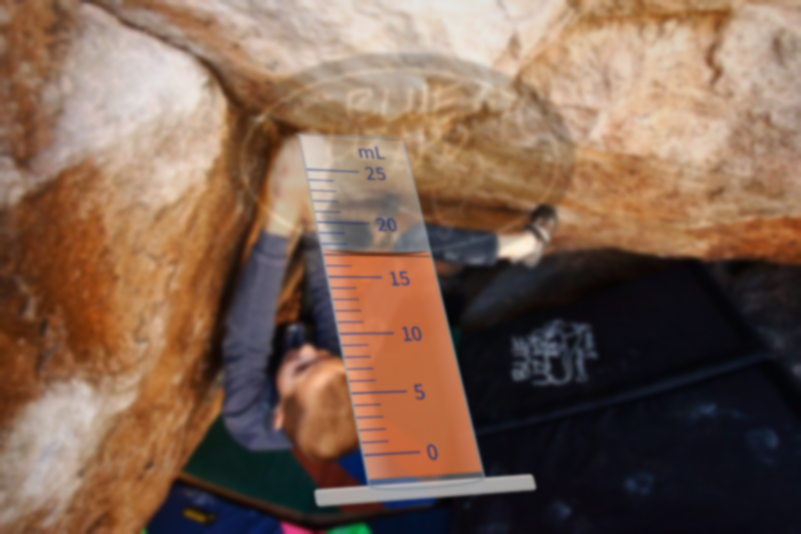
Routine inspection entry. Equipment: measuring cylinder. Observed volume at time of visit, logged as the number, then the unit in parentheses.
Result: 17 (mL)
